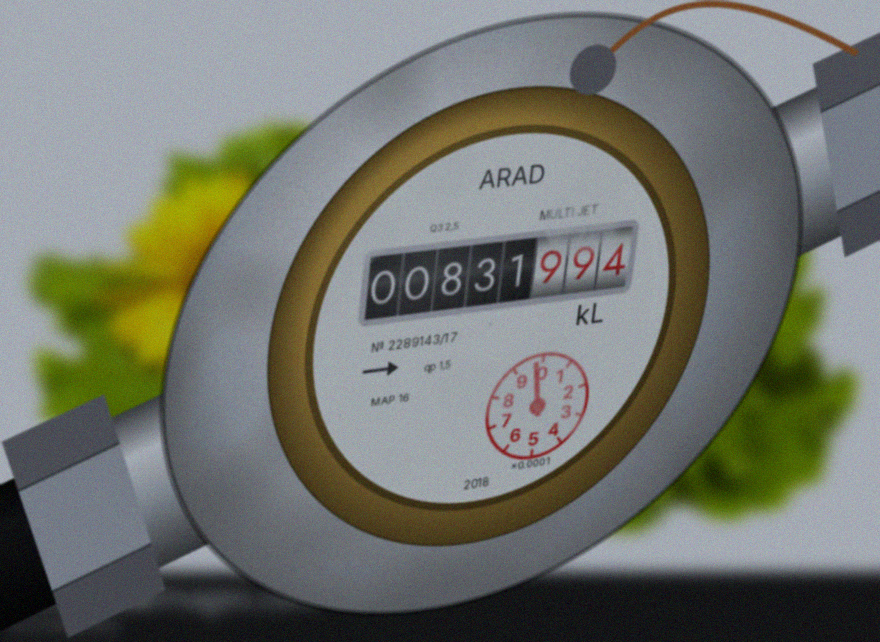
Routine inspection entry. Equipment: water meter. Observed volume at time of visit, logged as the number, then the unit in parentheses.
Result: 831.9939 (kL)
